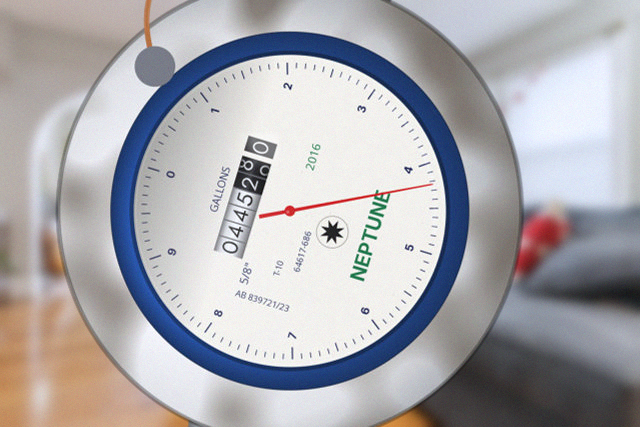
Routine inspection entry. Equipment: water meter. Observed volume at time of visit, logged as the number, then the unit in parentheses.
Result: 445284.2 (gal)
